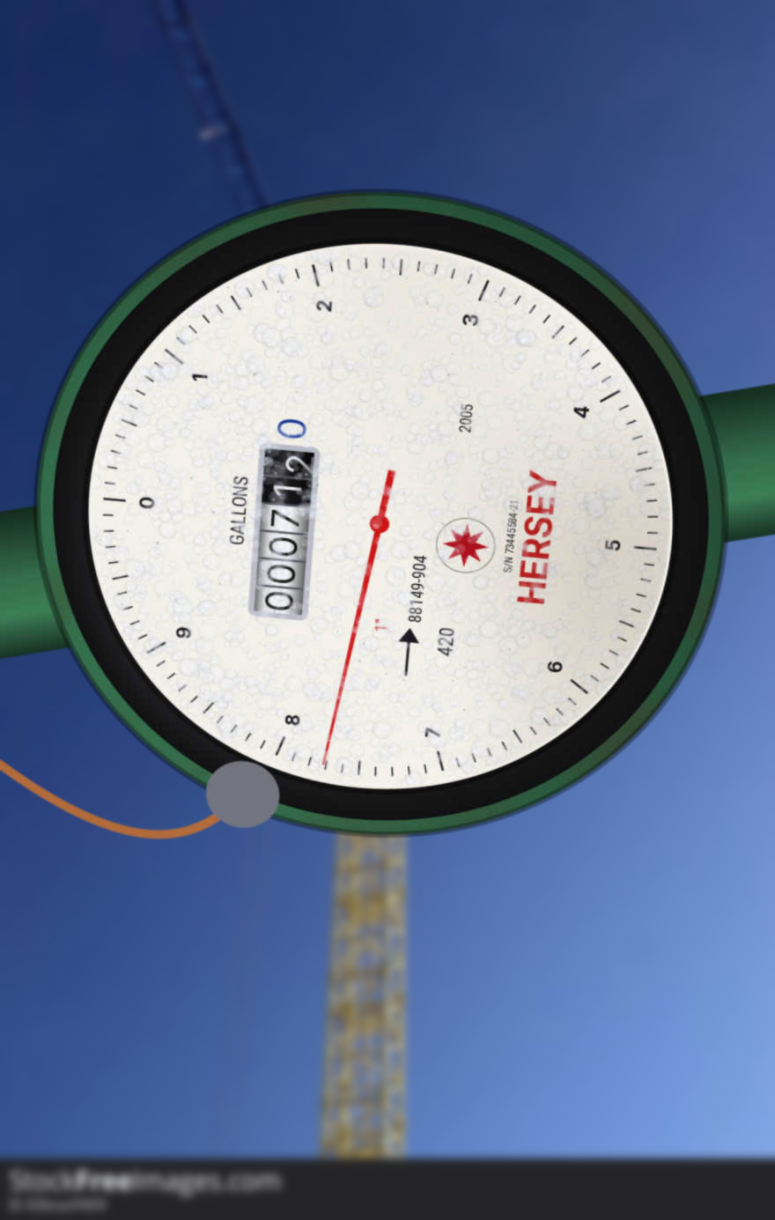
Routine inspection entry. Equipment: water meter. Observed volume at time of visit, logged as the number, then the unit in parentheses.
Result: 7117.7 (gal)
